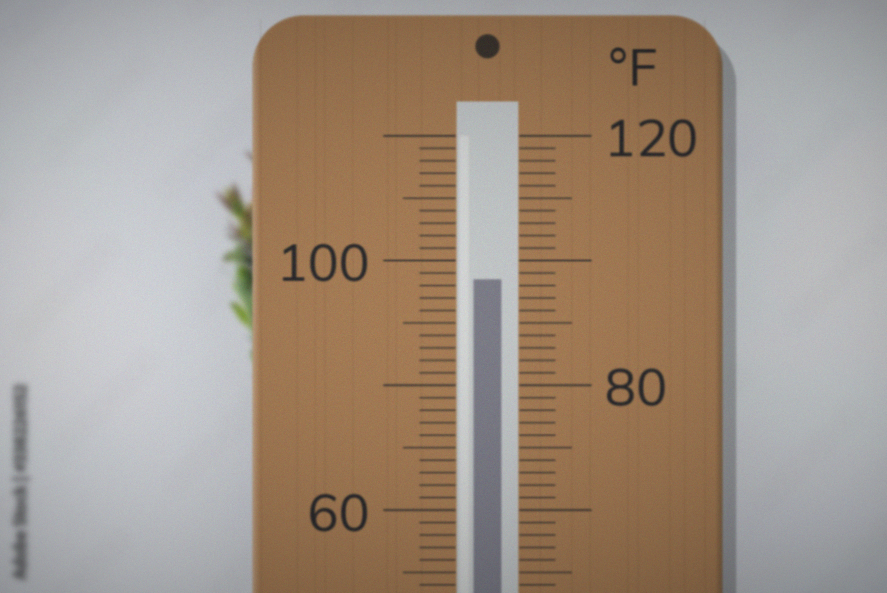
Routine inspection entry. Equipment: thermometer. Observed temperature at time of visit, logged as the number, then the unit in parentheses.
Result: 97 (°F)
